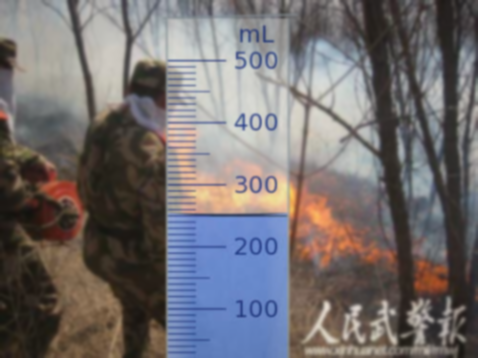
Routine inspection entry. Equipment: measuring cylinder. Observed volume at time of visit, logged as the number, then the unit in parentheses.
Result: 250 (mL)
